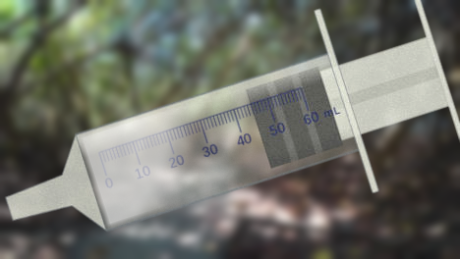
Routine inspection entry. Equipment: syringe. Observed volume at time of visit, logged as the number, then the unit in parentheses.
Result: 45 (mL)
